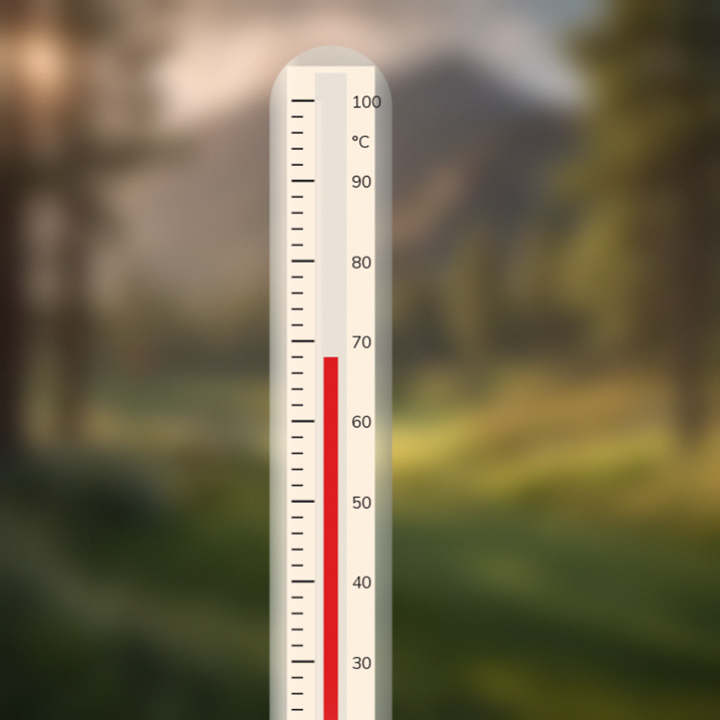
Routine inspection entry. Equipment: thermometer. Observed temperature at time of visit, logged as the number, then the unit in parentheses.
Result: 68 (°C)
